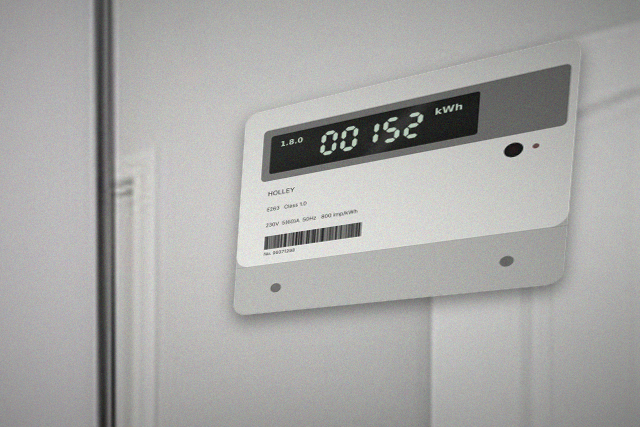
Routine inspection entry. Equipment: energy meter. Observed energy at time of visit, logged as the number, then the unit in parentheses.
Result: 152 (kWh)
